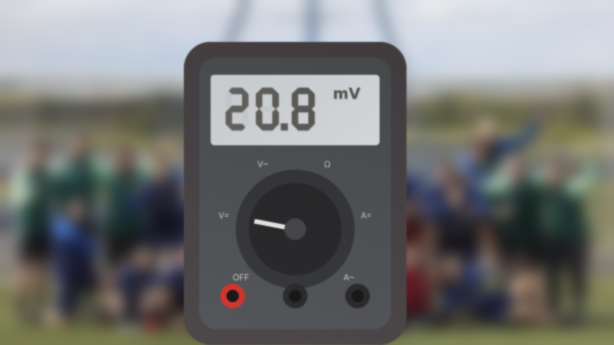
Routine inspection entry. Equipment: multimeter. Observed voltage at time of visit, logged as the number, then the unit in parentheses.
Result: 20.8 (mV)
